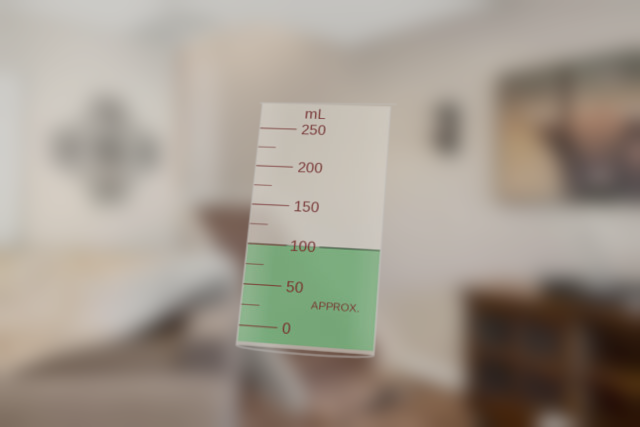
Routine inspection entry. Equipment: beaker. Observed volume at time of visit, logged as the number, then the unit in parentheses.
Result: 100 (mL)
